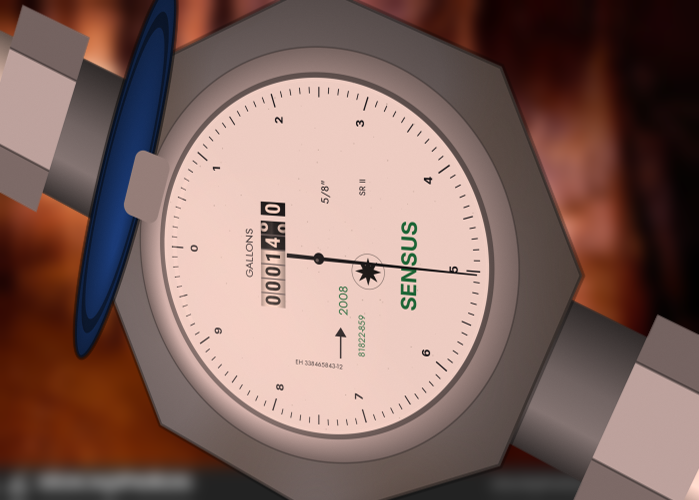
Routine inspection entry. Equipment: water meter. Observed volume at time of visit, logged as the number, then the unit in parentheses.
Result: 1485.0 (gal)
